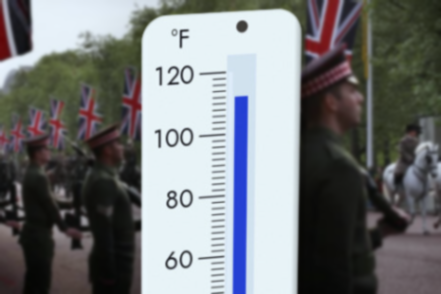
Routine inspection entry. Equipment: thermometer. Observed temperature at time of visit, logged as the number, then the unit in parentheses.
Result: 112 (°F)
